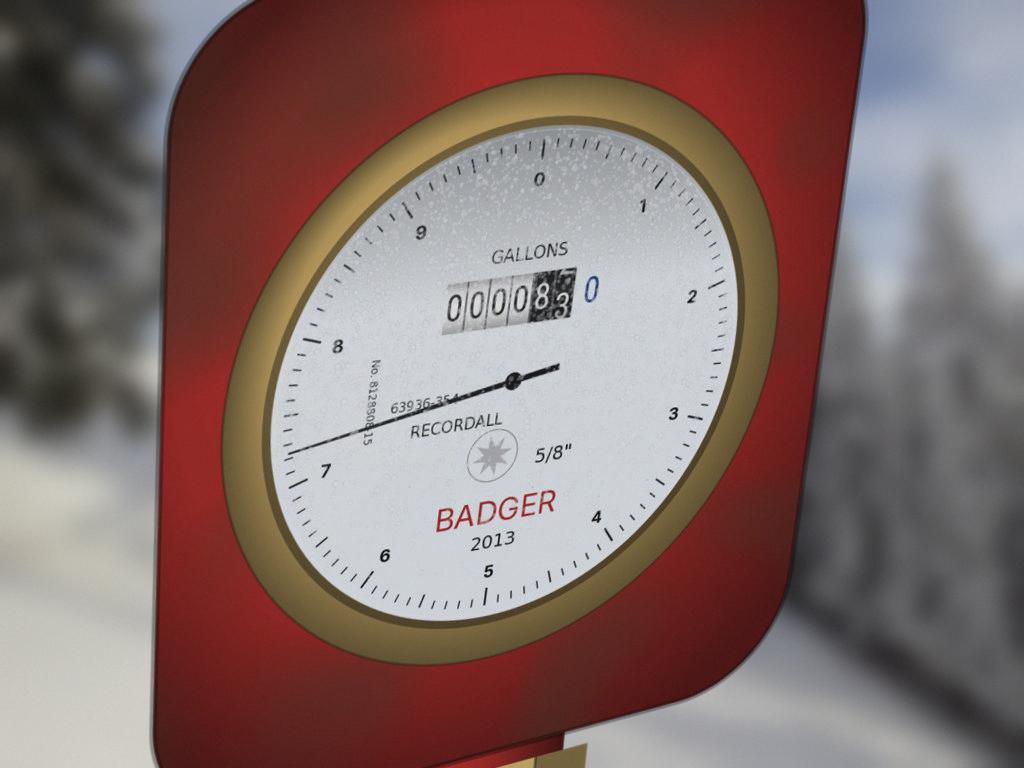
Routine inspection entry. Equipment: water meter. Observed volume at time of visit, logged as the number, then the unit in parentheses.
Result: 827.2 (gal)
